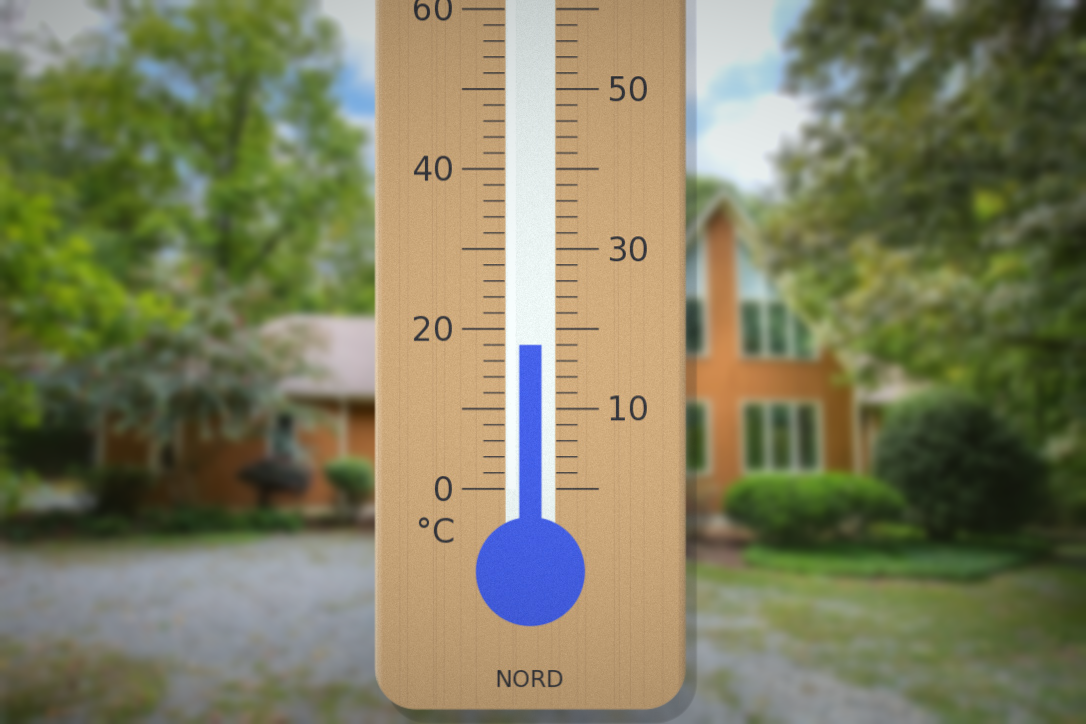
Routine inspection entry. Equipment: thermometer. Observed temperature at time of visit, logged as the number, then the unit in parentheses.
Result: 18 (°C)
